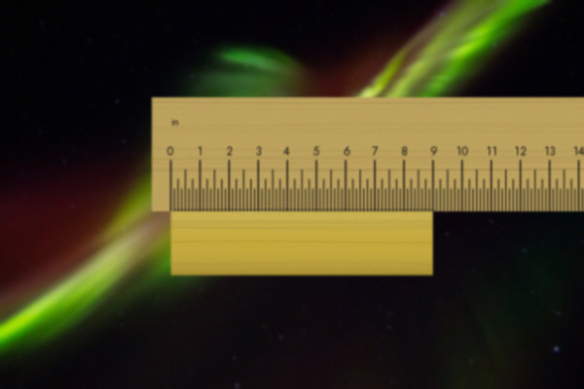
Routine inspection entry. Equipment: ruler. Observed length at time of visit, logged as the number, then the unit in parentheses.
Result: 9 (in)
